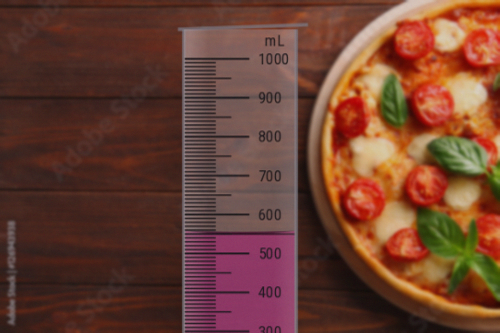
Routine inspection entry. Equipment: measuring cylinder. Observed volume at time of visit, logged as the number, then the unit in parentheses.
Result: 550 (mL)
